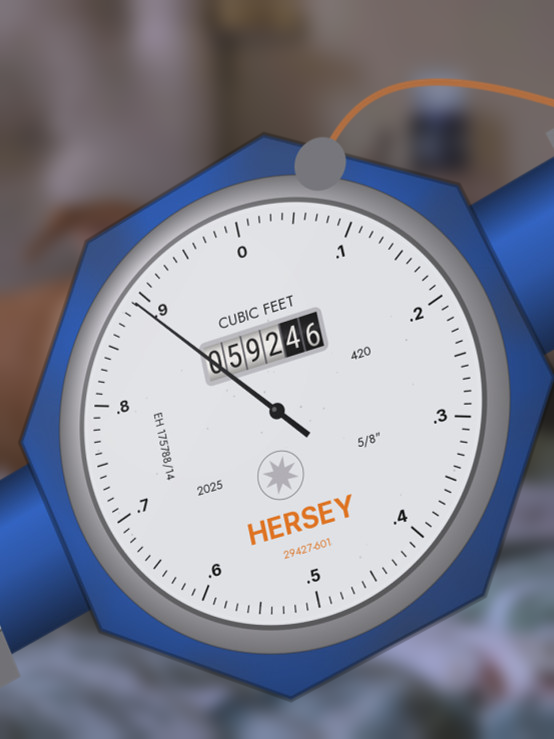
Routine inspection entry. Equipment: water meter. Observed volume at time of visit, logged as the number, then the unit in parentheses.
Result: 59245.89 (ft³)
